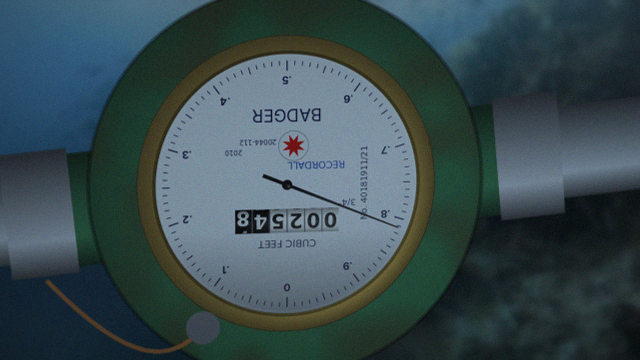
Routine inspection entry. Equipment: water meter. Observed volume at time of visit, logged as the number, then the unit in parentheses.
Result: 2547.81 (ft³)
